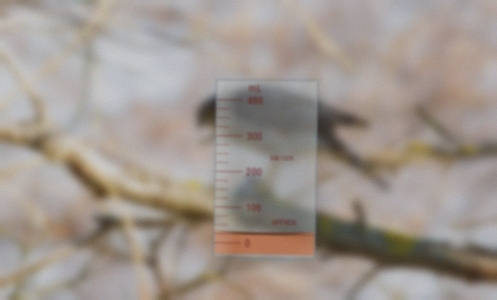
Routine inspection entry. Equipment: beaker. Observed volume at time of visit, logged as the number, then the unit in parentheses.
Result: 25 (mL)
